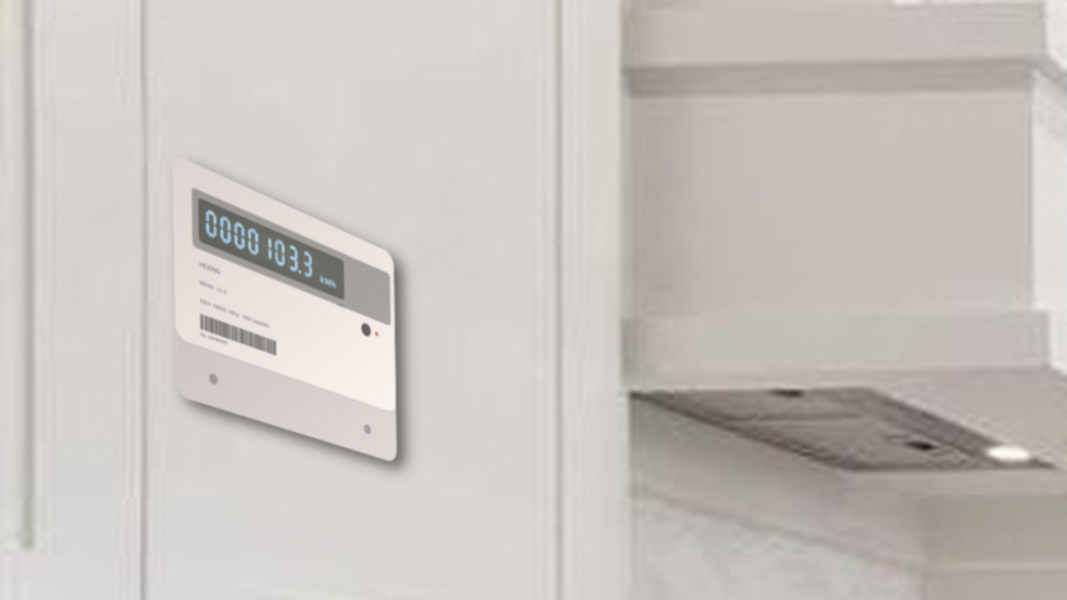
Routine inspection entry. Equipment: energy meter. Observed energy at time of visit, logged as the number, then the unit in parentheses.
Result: 103.3 (kWh)
